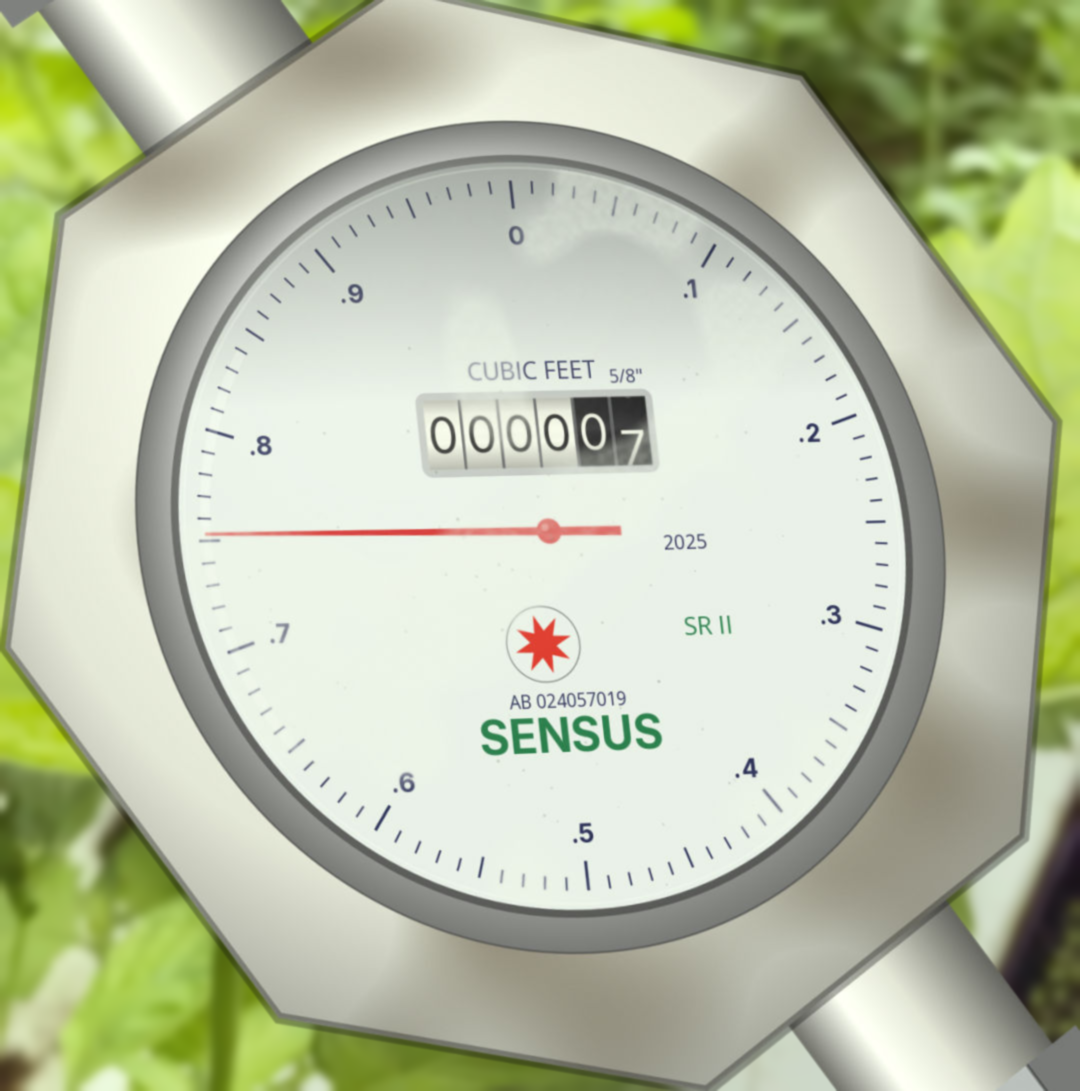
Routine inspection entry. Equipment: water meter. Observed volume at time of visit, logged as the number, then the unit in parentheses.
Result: 6.75 (ft³)
